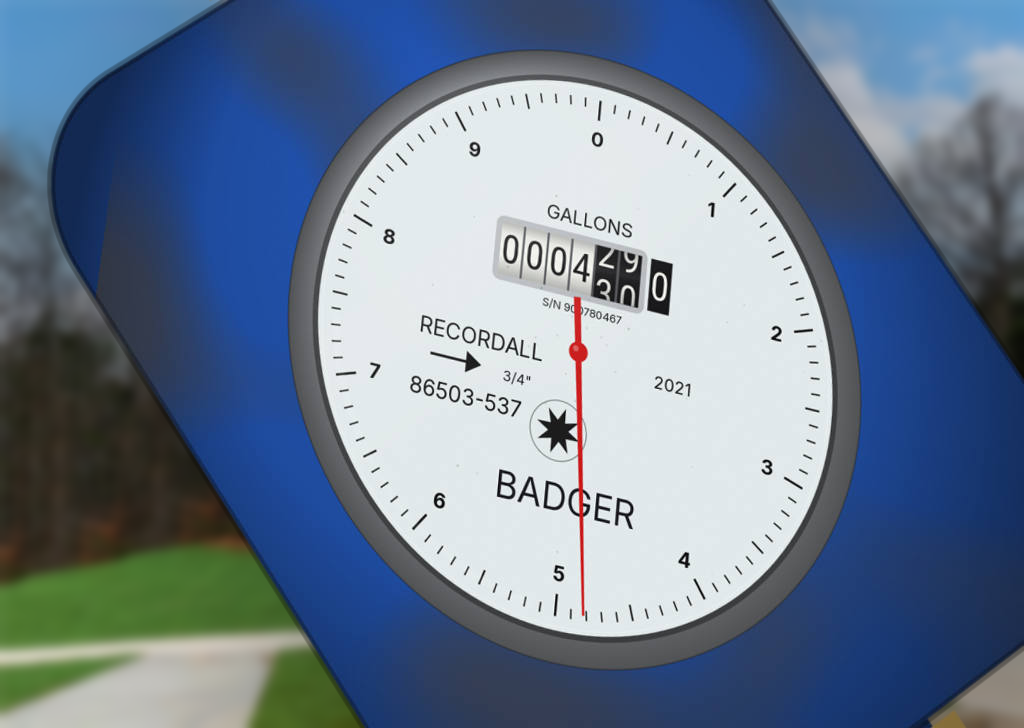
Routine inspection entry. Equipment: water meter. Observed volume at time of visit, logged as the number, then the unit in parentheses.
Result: 4294.8 (gal)
